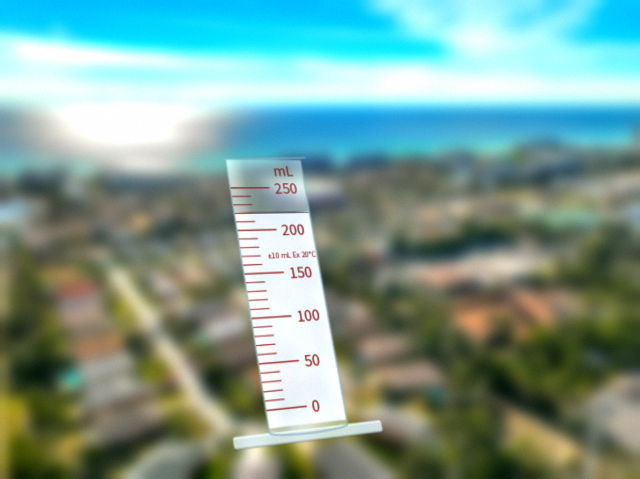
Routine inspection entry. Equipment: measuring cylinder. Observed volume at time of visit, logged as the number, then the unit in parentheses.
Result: 220 (mL)
